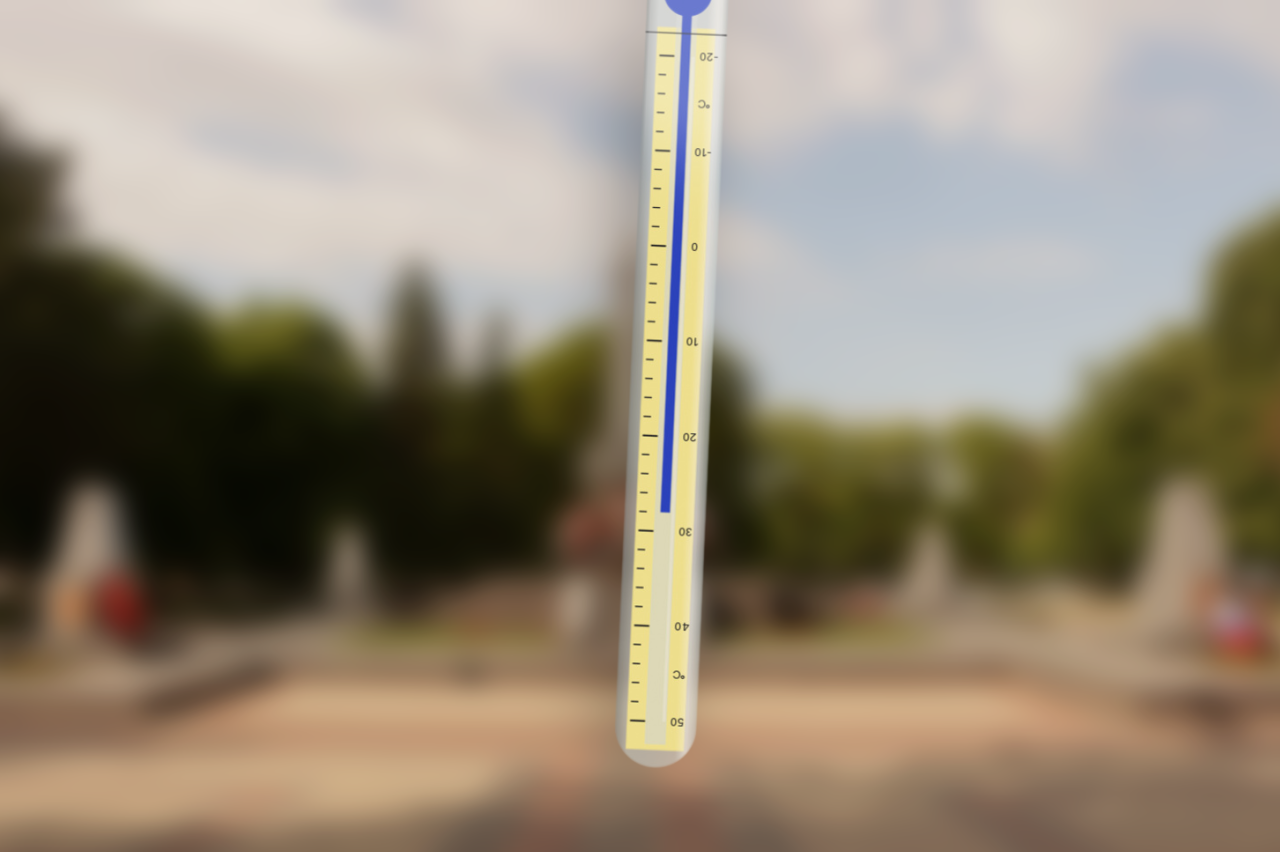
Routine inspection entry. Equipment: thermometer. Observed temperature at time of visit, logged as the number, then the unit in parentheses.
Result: 28 (°C)
